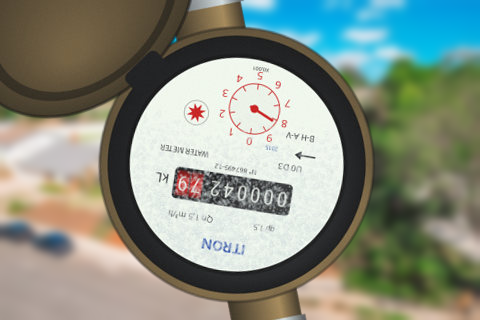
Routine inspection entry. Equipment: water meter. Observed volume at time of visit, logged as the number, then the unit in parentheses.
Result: 42.798 (kL)
